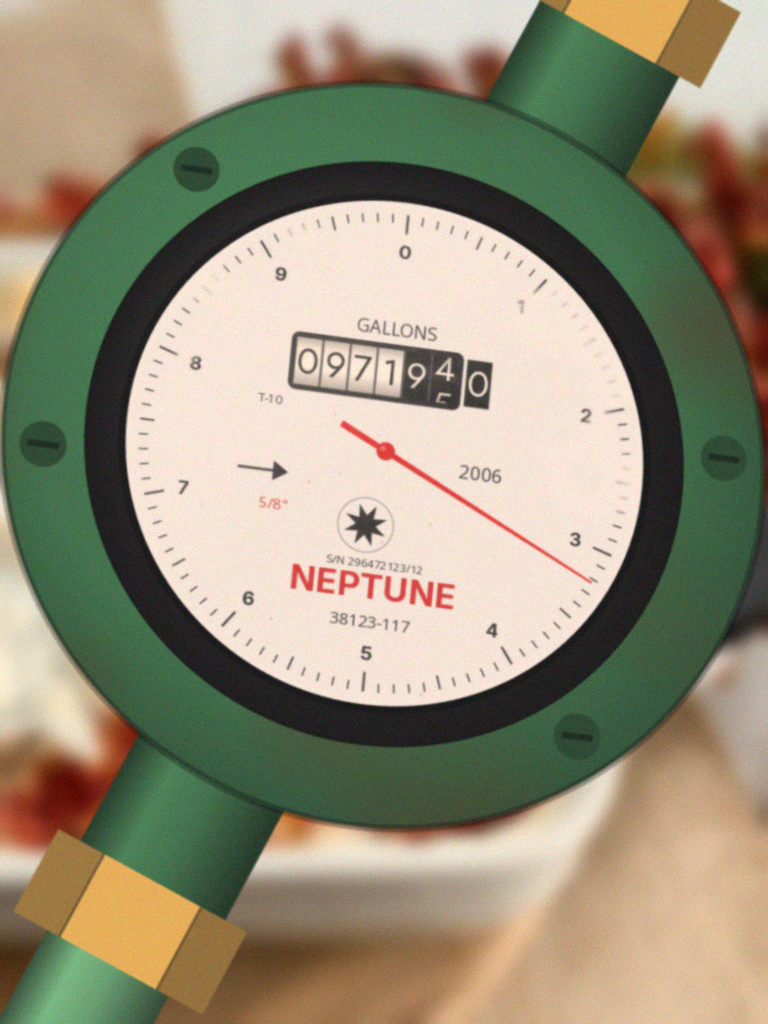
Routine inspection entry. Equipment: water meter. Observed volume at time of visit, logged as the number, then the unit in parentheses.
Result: 971943.2 (gal)
